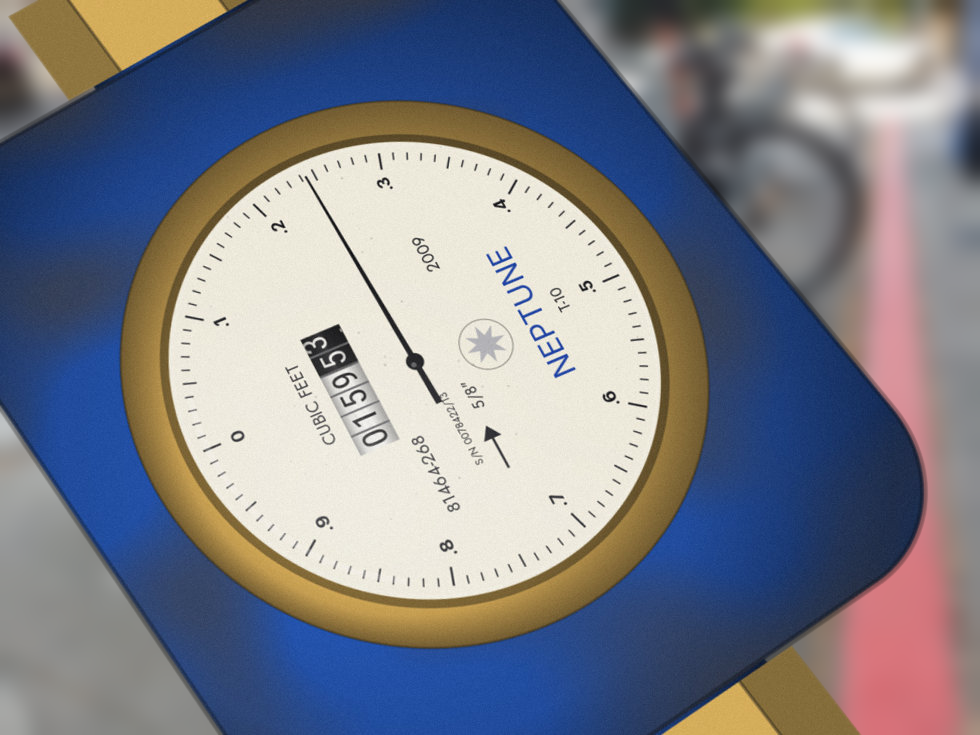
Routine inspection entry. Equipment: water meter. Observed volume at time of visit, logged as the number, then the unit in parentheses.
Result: 15953.24 (ft³)
